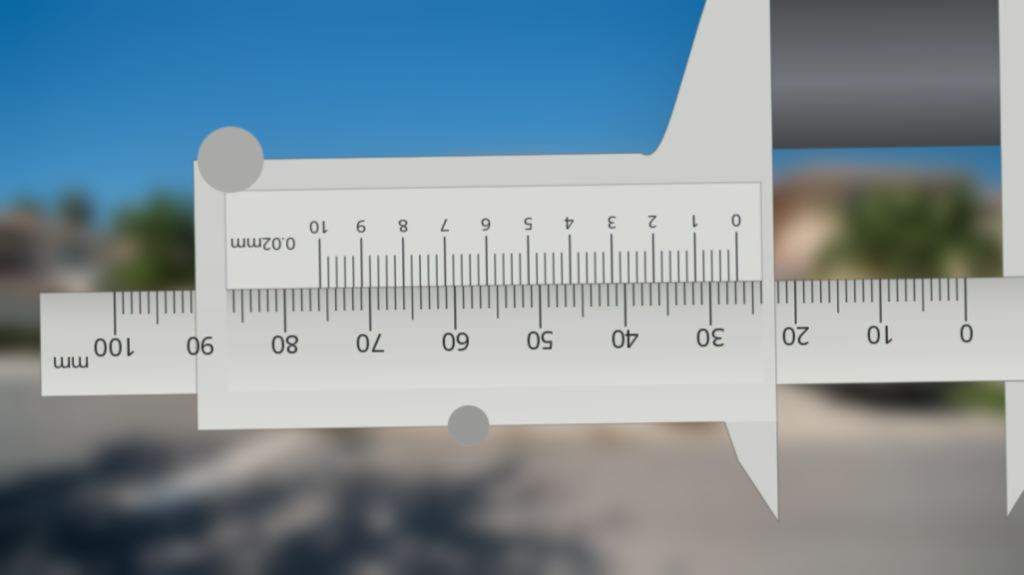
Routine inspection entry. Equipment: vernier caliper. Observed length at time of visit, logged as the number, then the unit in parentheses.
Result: 26.8 (mm)
